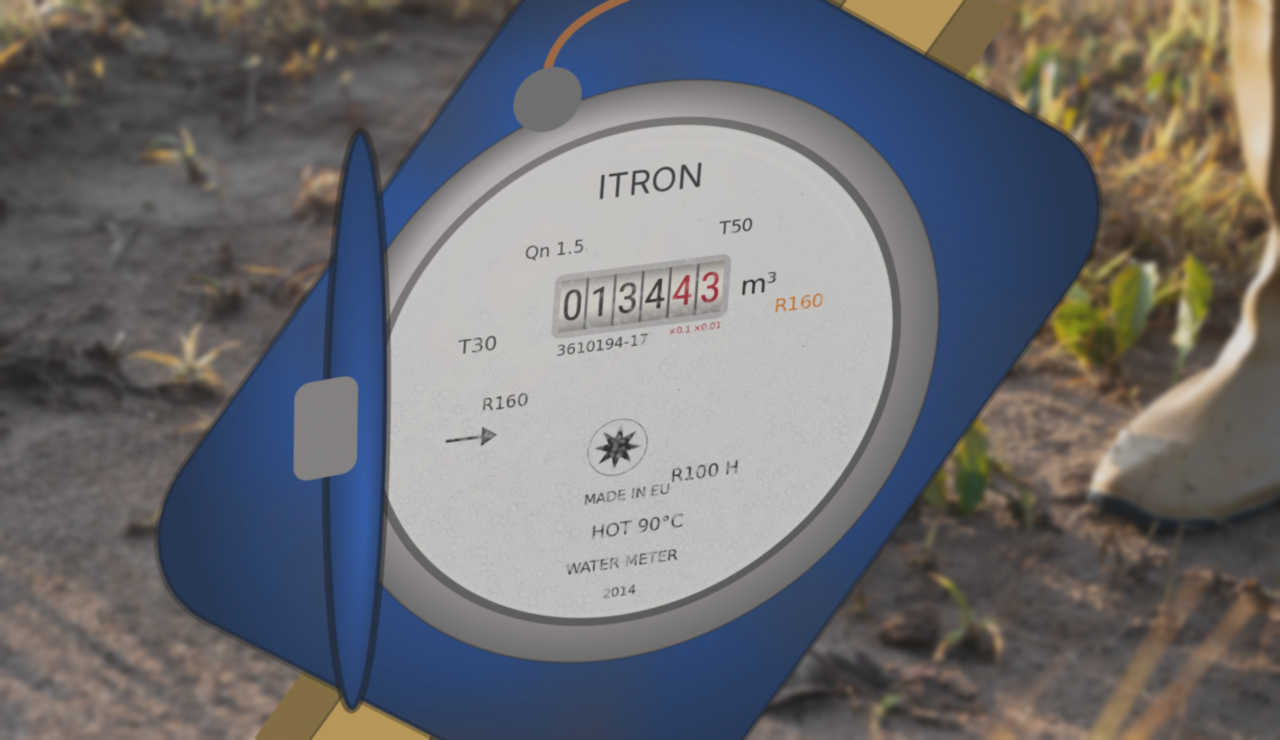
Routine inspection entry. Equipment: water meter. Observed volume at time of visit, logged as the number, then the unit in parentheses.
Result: 134.43 (m³)
